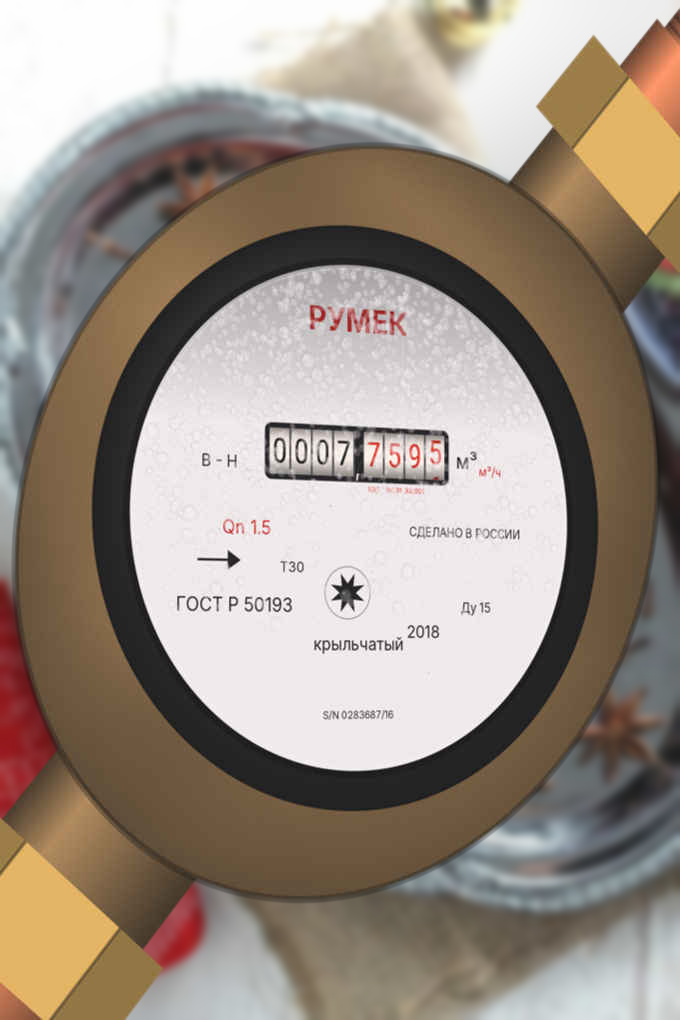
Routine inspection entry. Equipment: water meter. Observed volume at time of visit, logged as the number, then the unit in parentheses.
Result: 7.7595 (m³)
